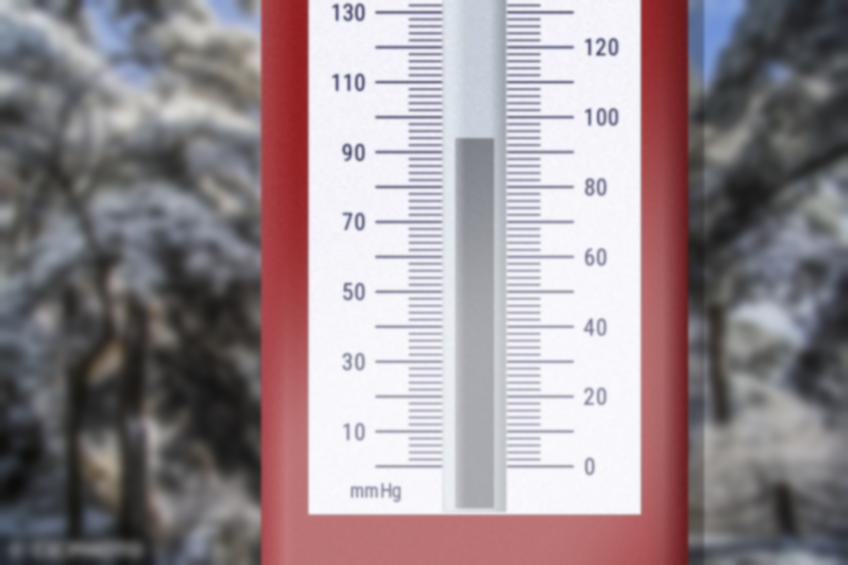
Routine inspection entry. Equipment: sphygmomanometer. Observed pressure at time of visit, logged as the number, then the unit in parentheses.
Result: 94 (mmHg)
